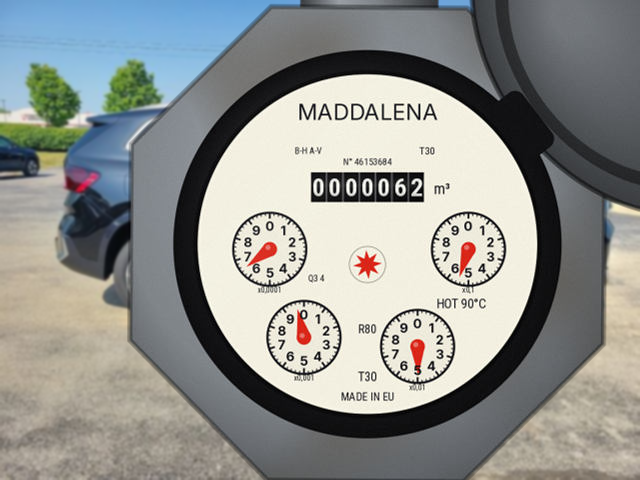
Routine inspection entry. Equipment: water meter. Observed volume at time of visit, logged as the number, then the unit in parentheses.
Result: 62.5496 (m³)
